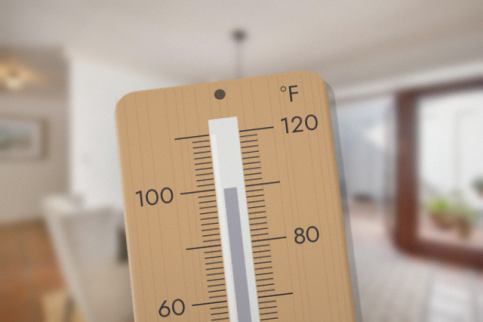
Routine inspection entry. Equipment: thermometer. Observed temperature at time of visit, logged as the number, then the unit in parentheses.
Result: 100 (°F)
